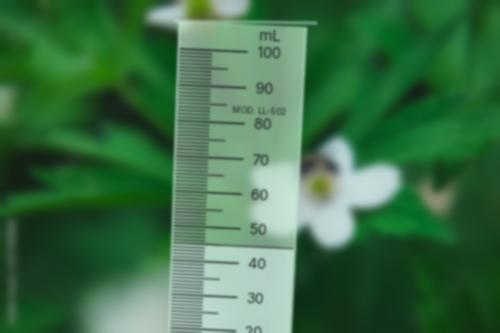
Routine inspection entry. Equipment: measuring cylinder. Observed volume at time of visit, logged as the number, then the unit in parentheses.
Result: 45 (mL)
